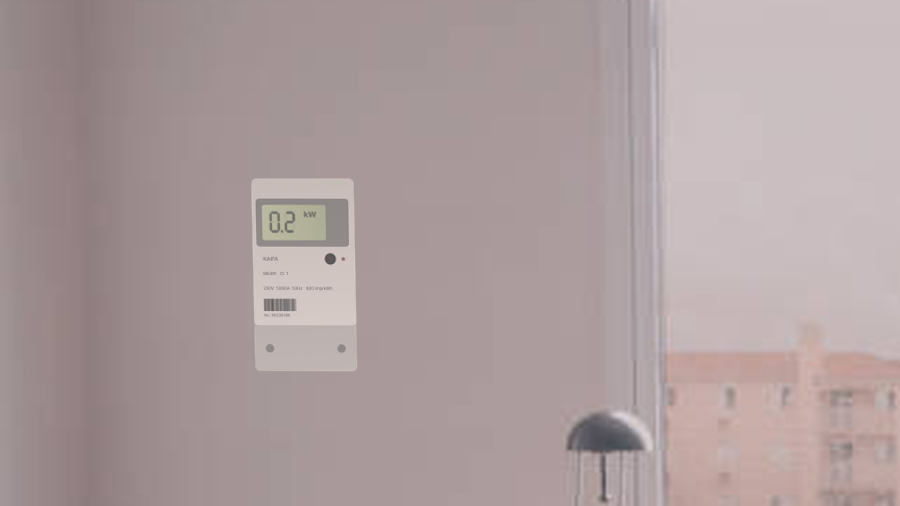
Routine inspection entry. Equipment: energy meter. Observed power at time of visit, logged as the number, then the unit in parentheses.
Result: 0.2 (kW)
